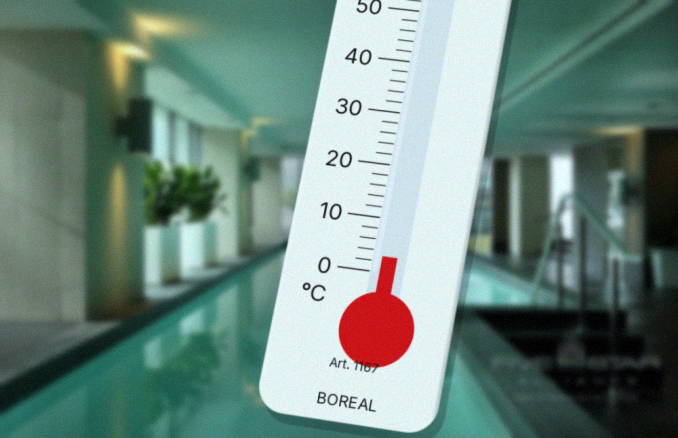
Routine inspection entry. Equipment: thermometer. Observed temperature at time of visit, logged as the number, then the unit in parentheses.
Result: 3 (°C)
